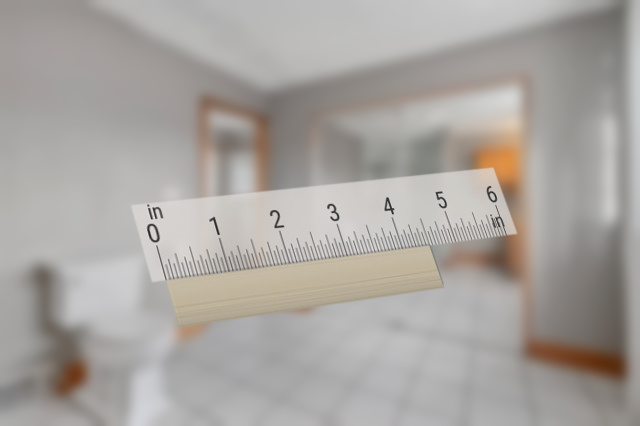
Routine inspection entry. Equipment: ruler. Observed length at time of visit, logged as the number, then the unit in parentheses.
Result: 4.5 (in)
